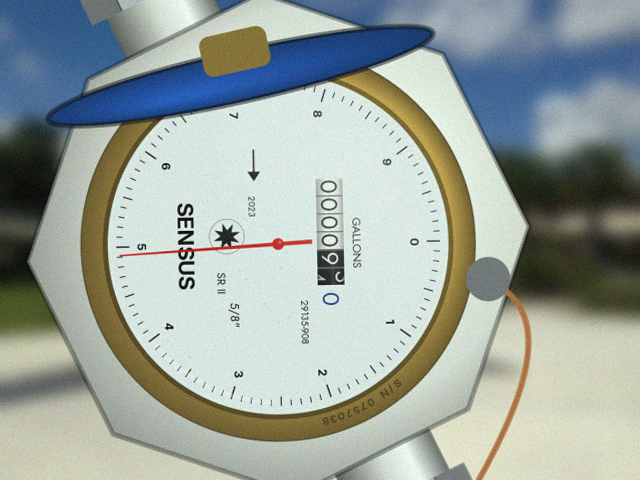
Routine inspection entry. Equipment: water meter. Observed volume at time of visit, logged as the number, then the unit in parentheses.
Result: 934.9 (gal)
